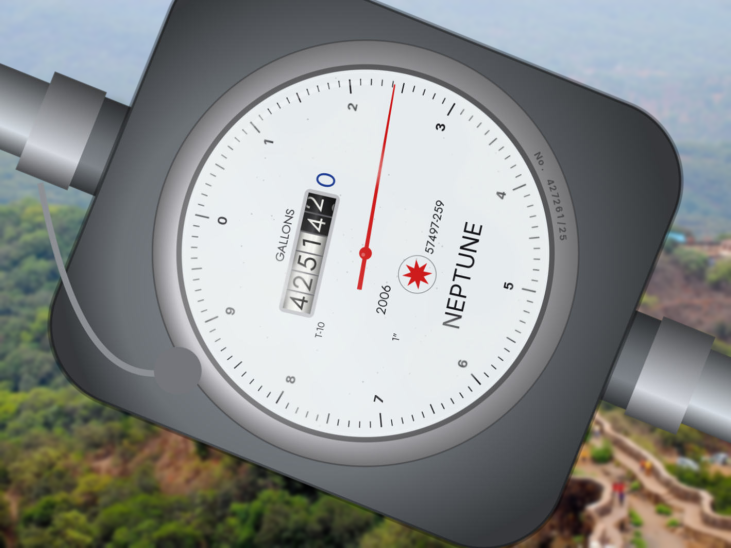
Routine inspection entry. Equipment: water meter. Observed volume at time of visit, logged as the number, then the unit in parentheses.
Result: 4251422.4 (gal)
